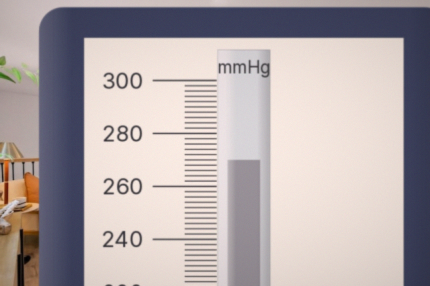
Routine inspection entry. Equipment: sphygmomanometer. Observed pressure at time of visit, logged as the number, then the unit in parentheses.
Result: 270 (mmHg)
